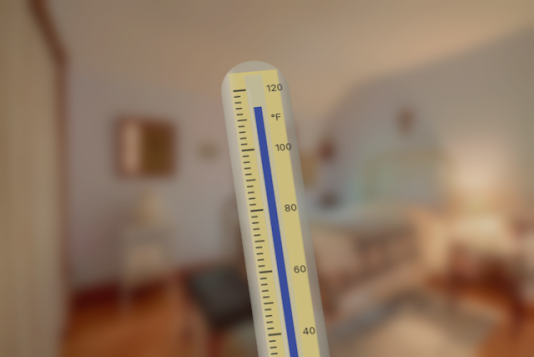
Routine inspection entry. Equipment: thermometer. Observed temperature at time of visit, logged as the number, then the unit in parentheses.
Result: 114 (°F)
